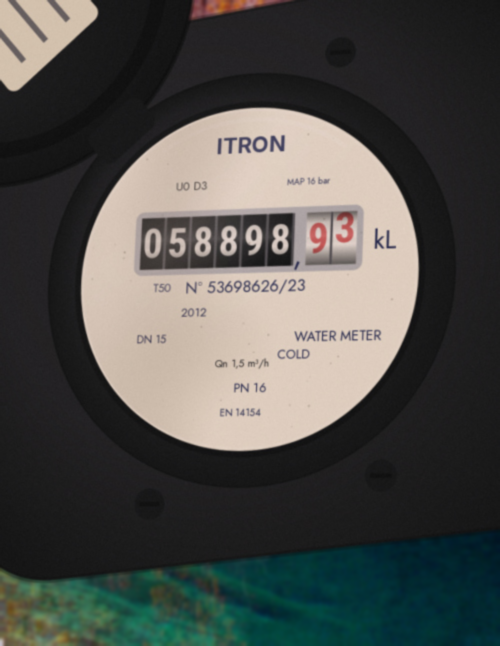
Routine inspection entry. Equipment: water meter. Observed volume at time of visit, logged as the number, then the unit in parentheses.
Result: 58898.93 (kL)
